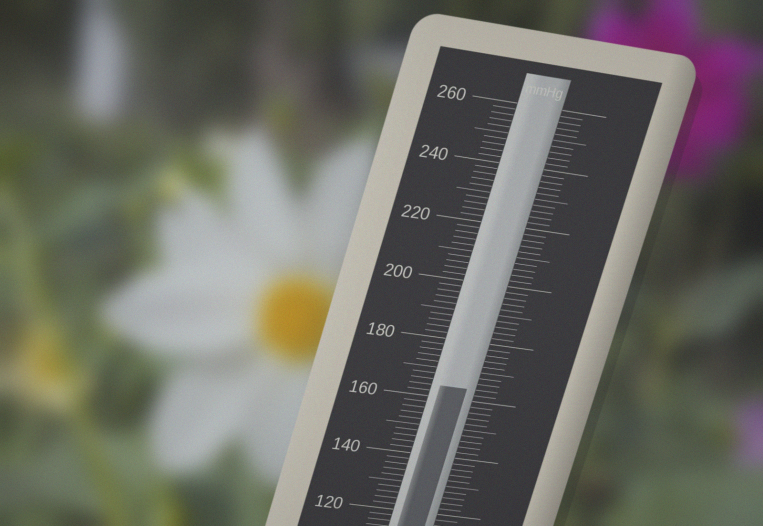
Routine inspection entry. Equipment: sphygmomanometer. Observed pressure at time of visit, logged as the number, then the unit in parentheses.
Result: 164 (mmHg)
